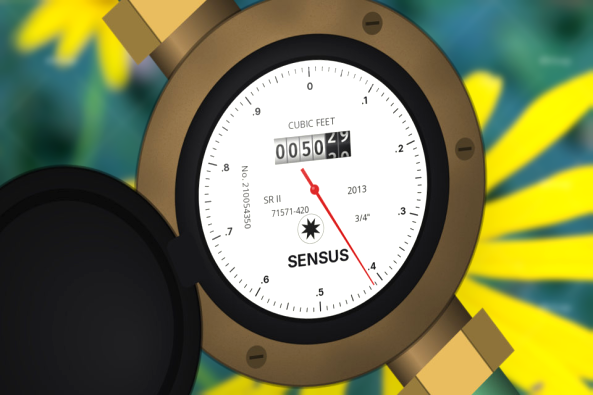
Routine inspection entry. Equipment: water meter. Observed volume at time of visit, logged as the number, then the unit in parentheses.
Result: 5029.41 (ft³)
